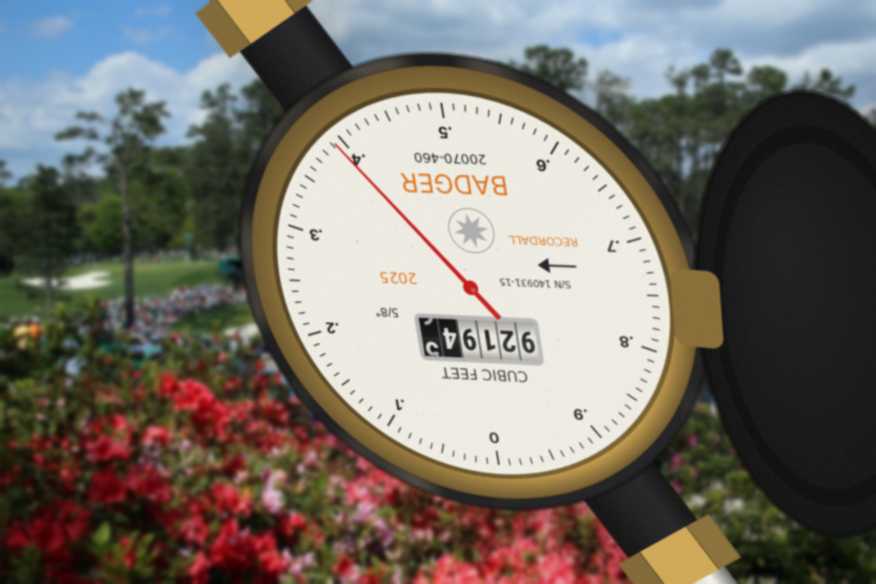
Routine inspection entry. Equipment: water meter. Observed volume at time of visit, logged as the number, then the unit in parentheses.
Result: 921945.39 (ft³)
